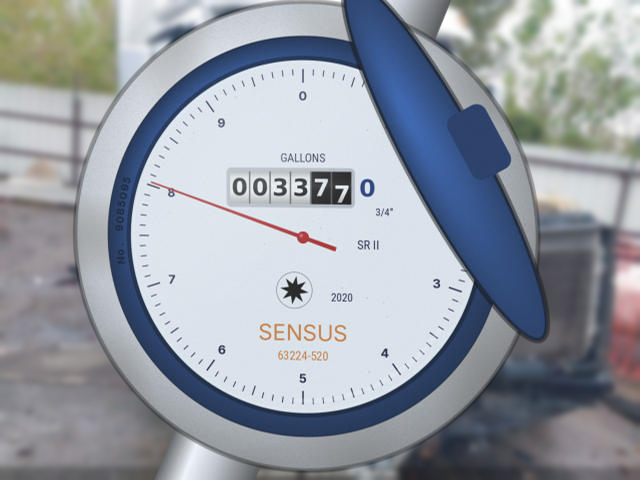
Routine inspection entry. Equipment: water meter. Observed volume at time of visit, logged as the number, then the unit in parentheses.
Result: 33768.0 (gal)
